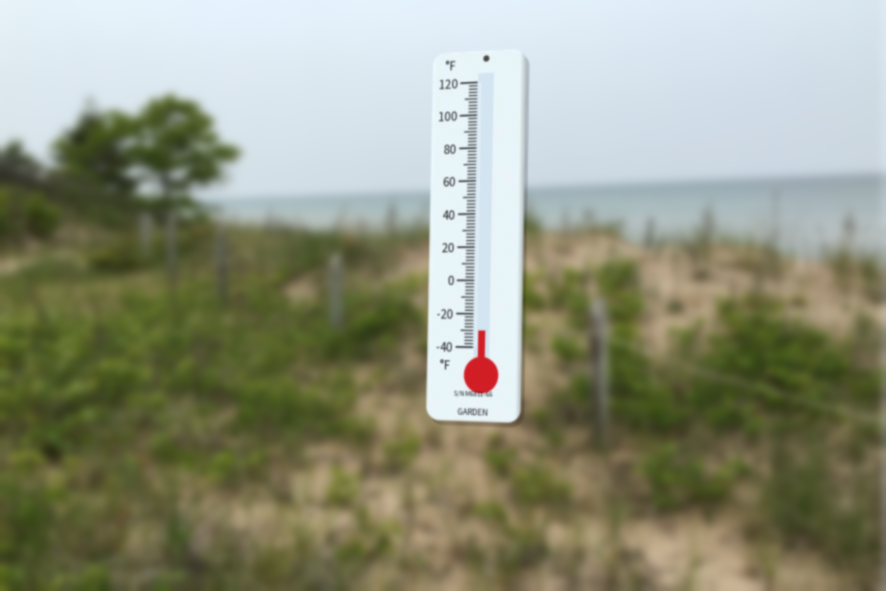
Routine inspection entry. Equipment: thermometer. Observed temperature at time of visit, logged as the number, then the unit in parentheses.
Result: -30 (°F)
